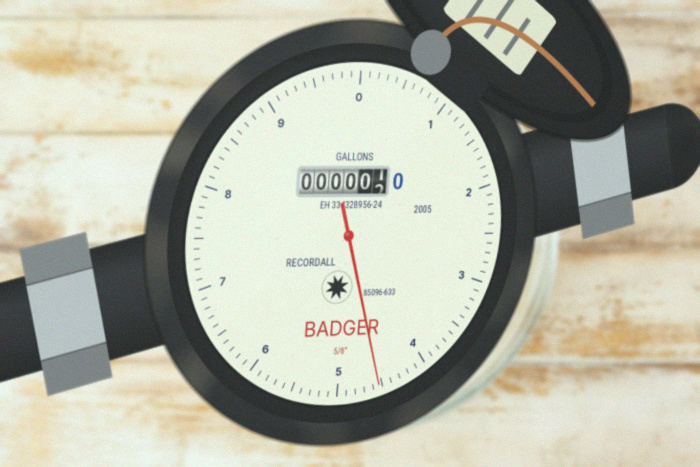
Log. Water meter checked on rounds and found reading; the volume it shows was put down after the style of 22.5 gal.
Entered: 14.5 gal
